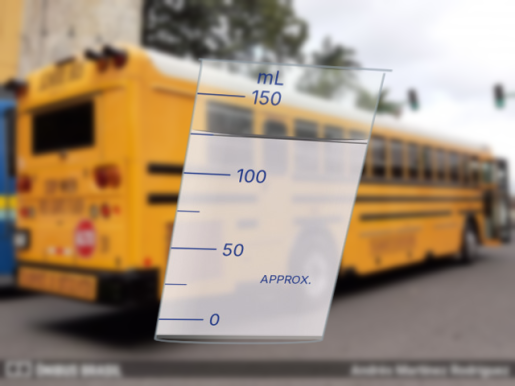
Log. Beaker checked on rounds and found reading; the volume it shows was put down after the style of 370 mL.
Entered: 125 mL
